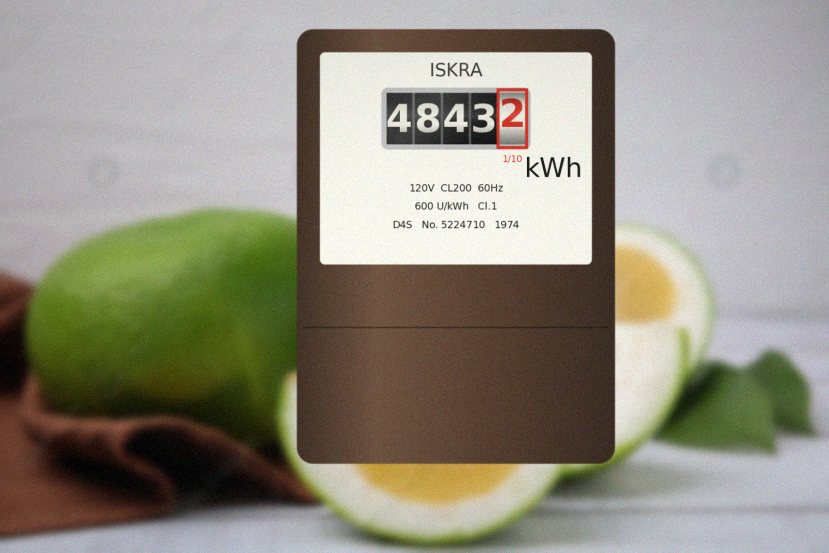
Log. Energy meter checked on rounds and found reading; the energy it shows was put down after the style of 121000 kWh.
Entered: 4843.2 kWh
